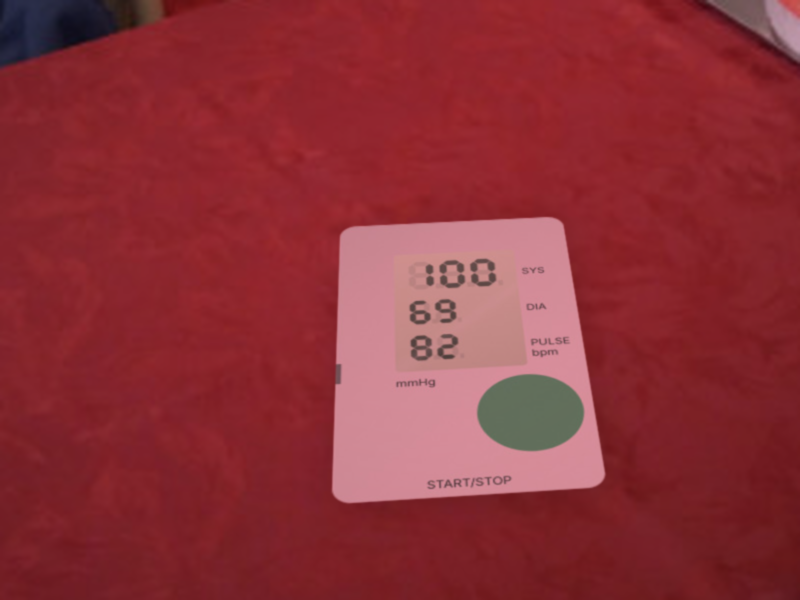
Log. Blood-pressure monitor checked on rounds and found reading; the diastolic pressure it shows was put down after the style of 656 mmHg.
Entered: 69 mmHg
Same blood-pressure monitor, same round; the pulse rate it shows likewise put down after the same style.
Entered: 82 bpm
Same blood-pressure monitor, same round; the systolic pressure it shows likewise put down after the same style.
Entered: 100 mmHg
